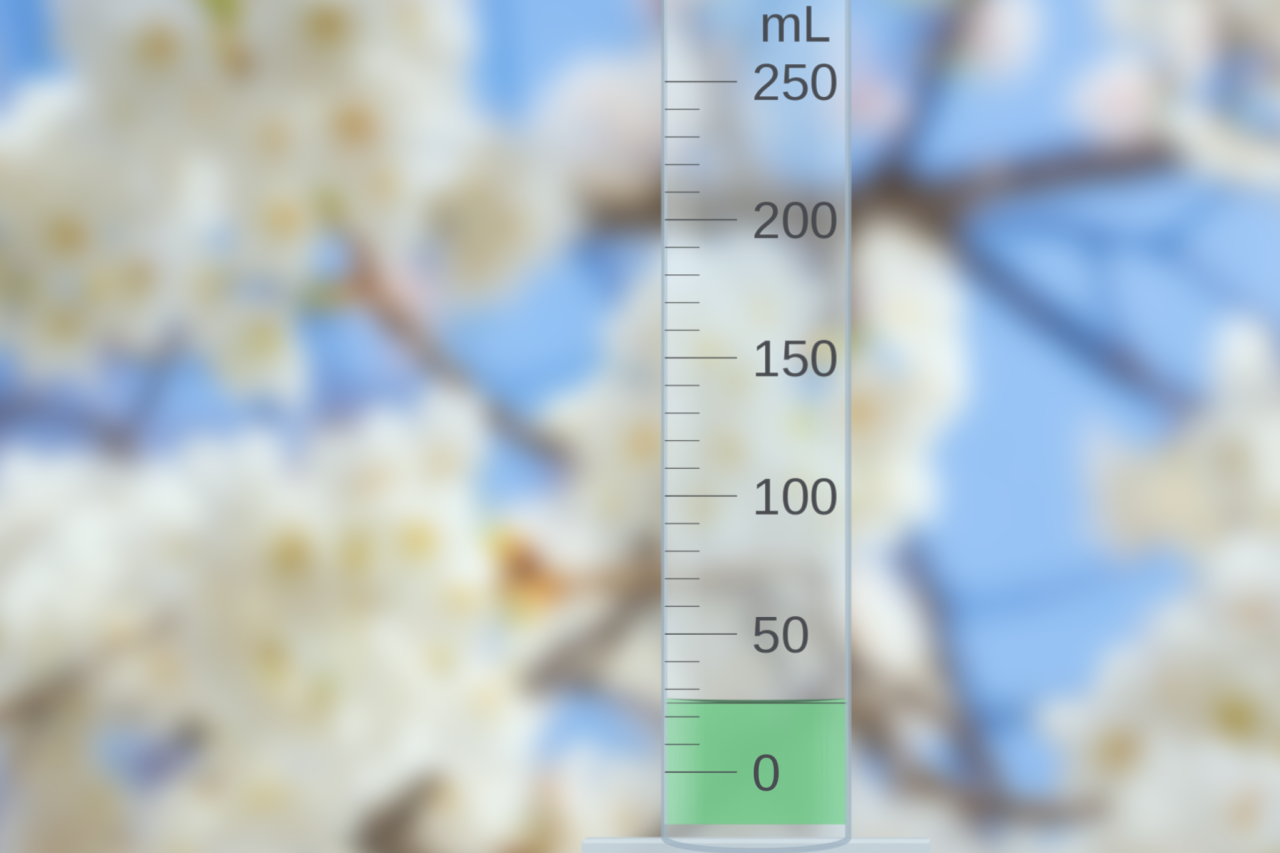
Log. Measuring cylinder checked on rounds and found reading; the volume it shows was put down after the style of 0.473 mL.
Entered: 25 mL
